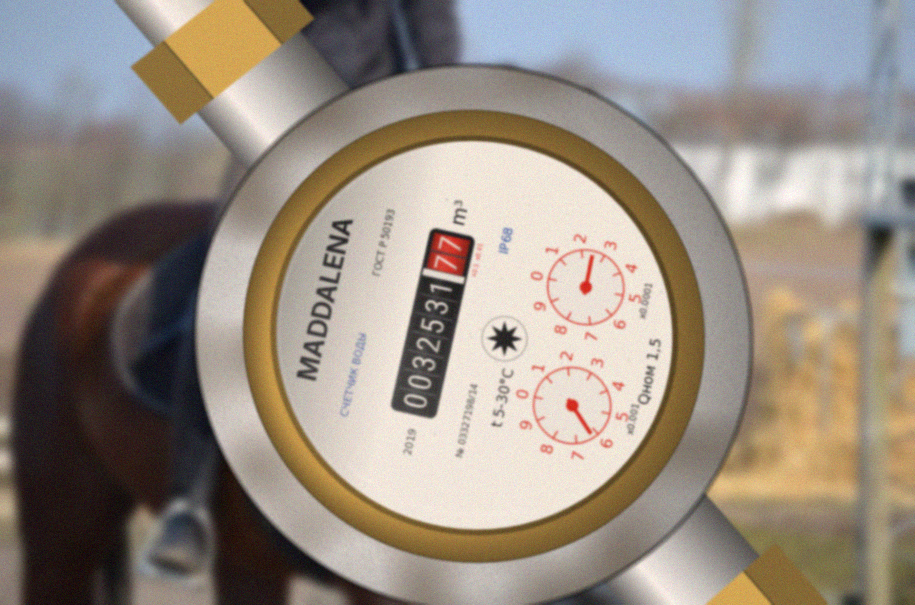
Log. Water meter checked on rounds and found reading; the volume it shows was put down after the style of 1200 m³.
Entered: 32531.7762 m³
